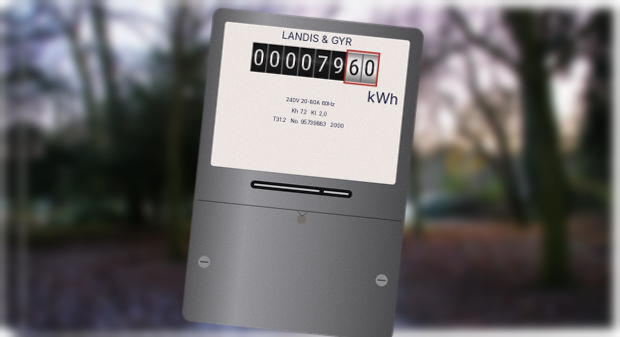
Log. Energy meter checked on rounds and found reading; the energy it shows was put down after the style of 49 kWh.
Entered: 79.60 kWh
